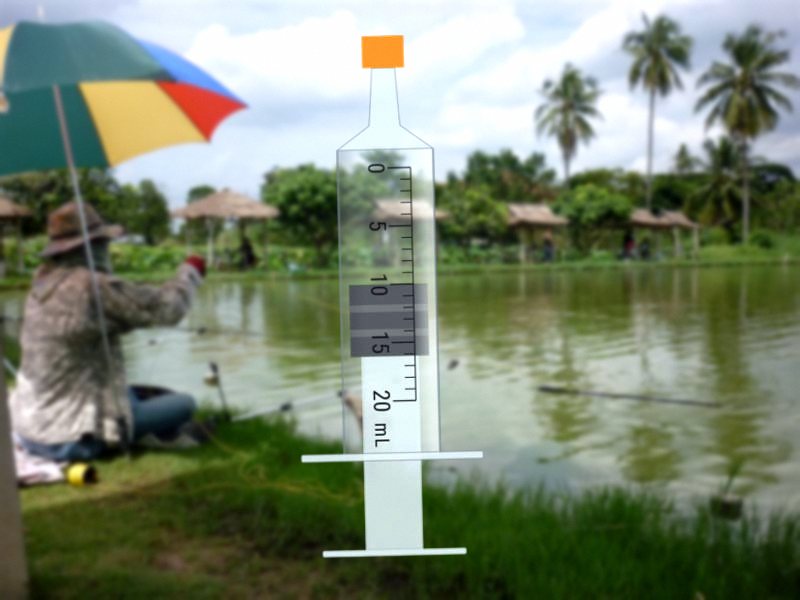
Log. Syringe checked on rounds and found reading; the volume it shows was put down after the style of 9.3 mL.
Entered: 10 mL
